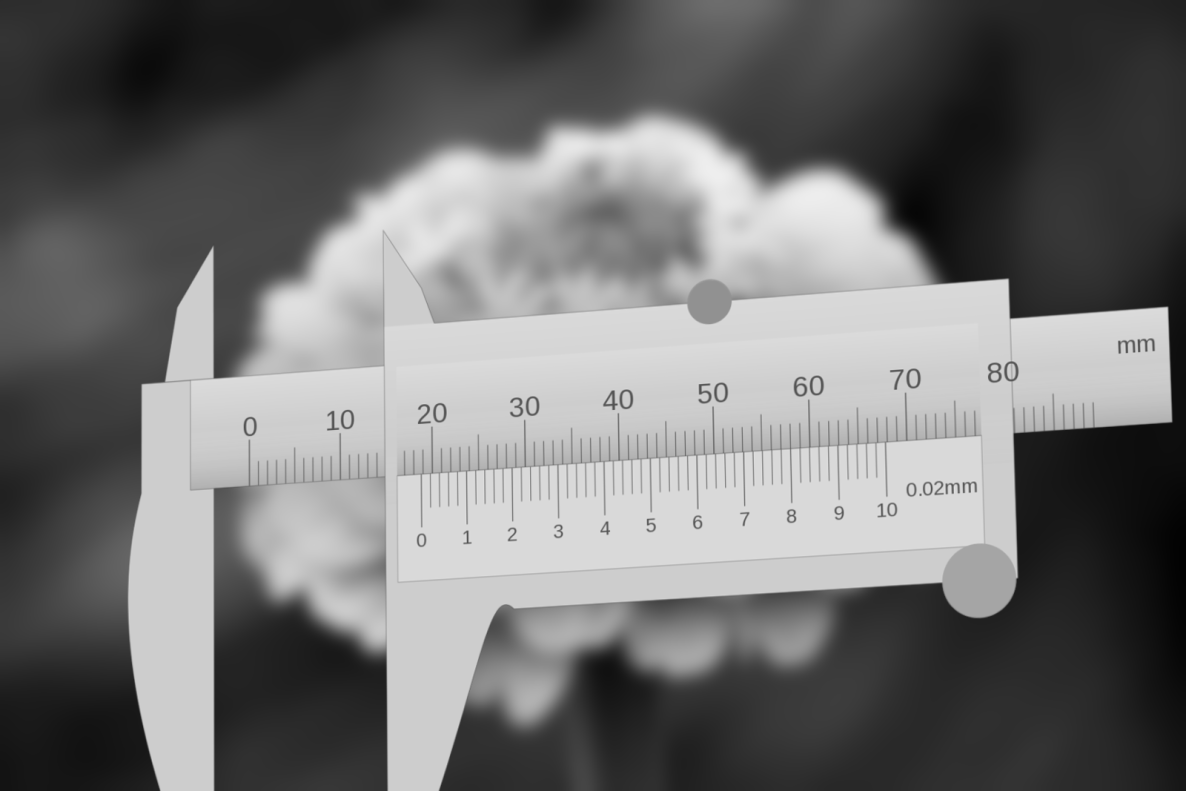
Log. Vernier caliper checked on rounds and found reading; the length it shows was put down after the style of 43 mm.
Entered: 18.8 mm
